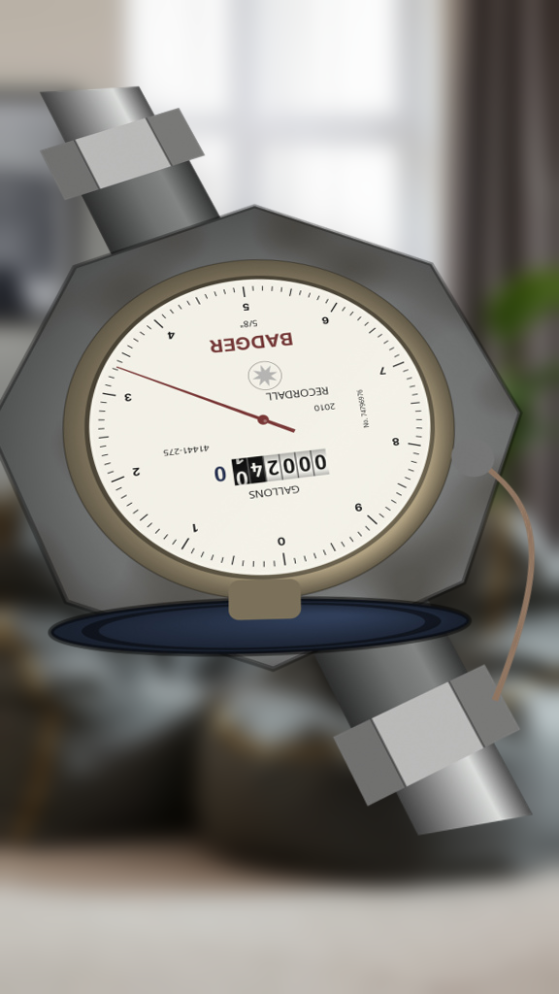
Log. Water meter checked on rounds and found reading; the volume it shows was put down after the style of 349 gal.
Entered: 2403.3 gal
